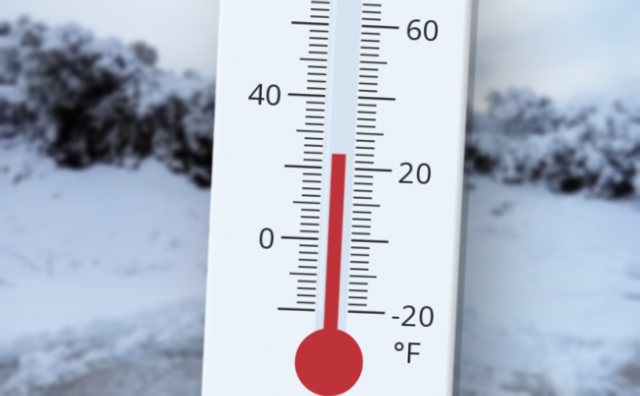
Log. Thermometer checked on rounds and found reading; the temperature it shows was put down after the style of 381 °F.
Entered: 24 °F
